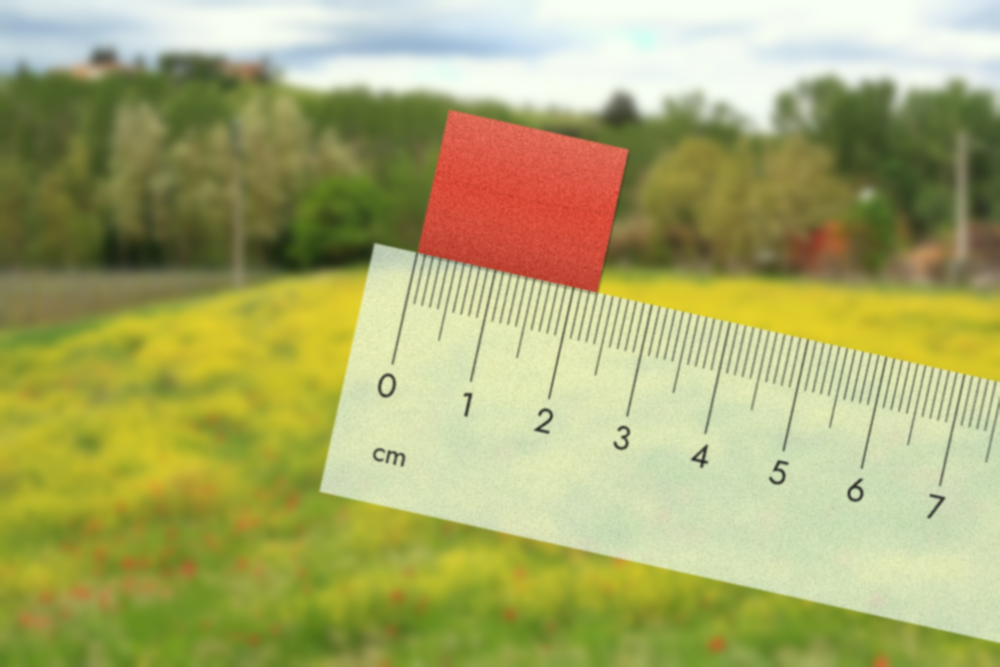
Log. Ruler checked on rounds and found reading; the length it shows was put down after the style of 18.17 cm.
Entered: 2.3 cm
